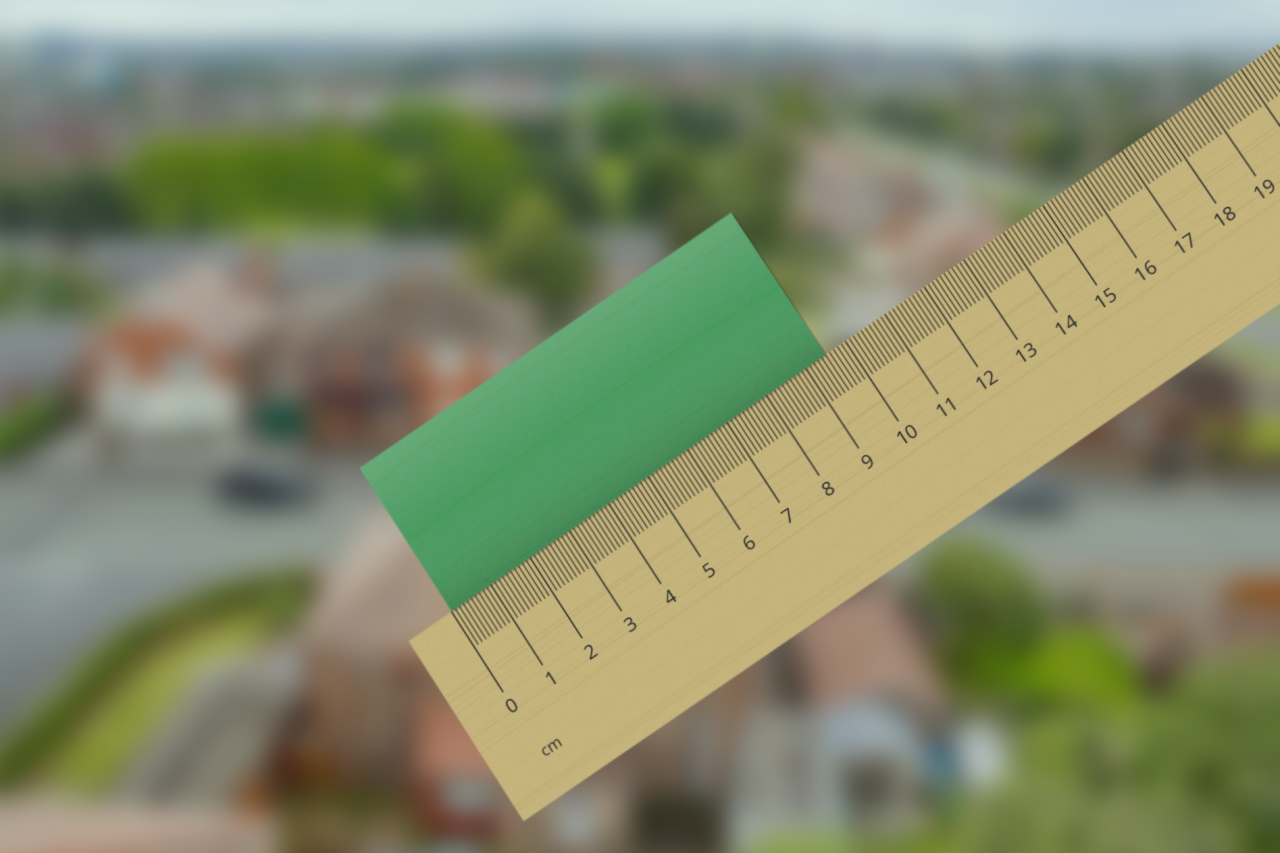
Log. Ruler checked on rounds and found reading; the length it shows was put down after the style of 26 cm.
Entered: 9.5 cm
